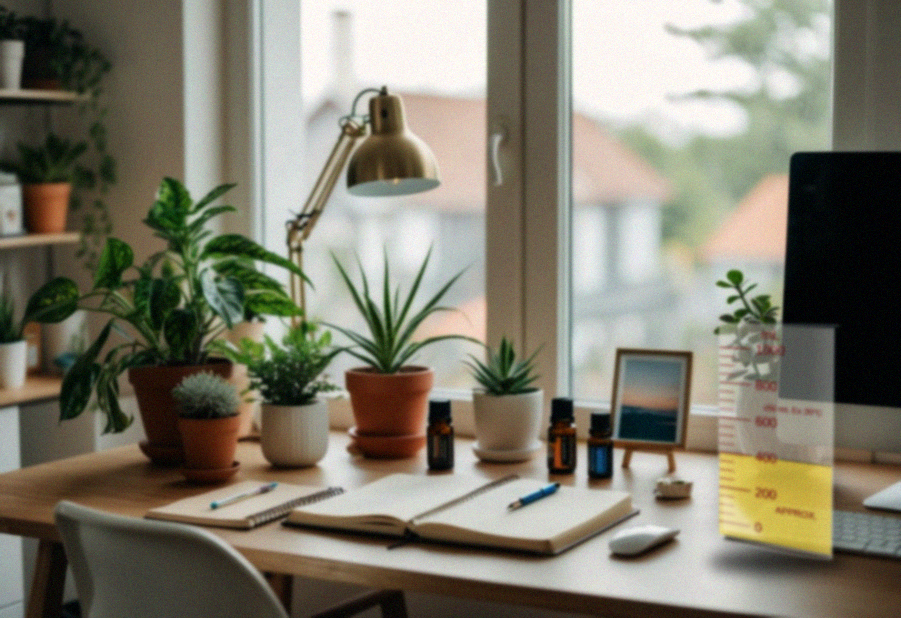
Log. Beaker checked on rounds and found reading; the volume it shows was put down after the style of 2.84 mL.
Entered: 400 mL
